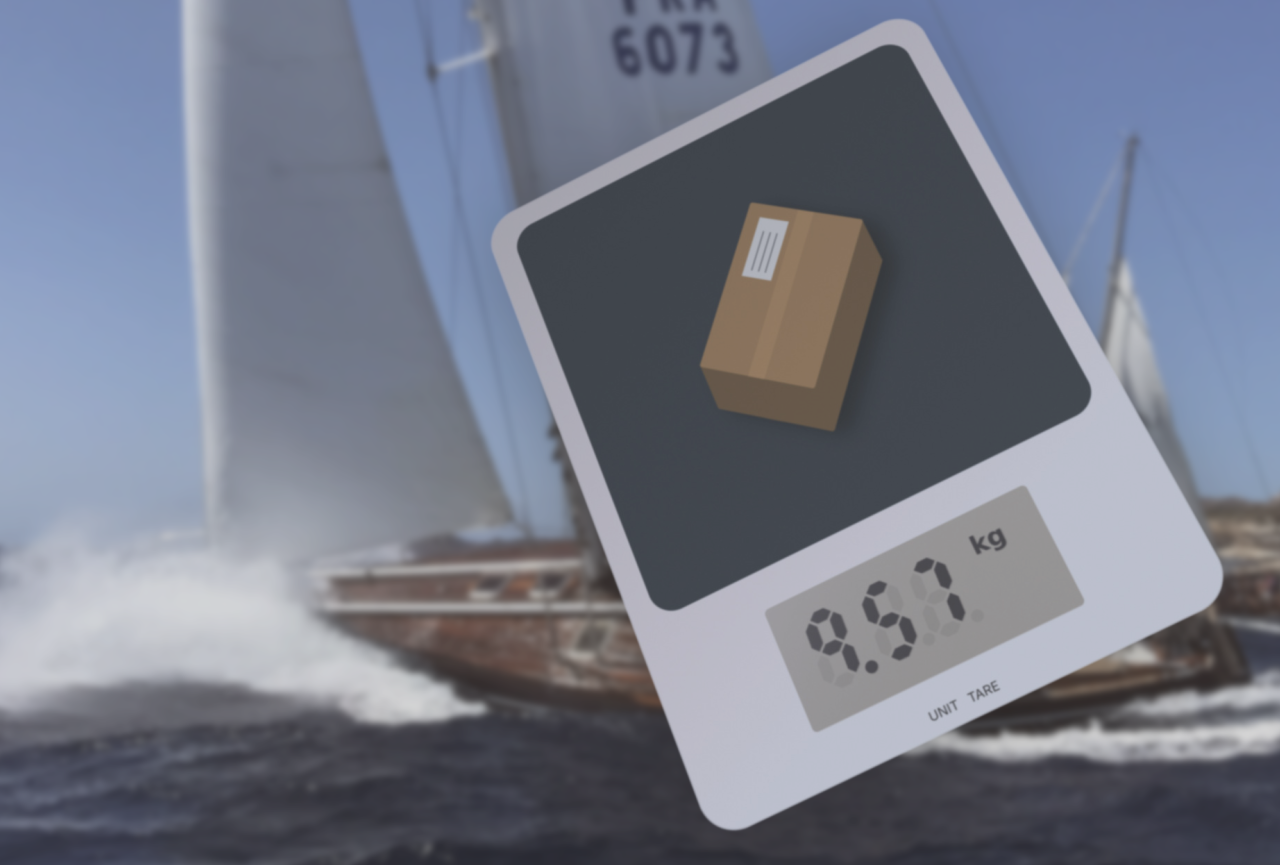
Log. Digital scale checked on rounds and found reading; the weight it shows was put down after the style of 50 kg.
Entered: 9.57 kg
